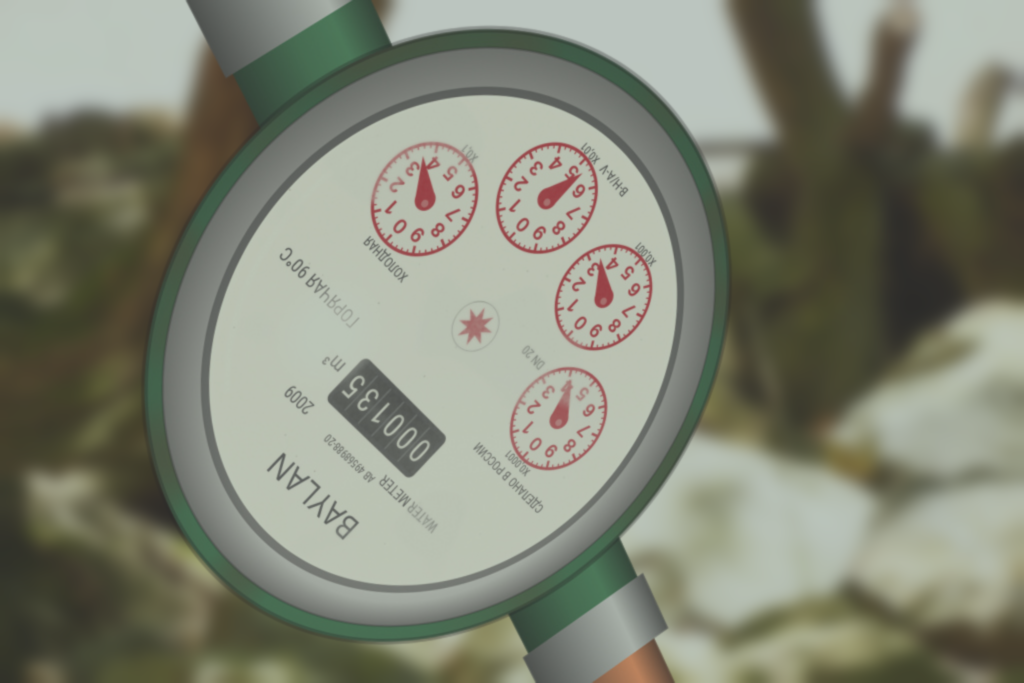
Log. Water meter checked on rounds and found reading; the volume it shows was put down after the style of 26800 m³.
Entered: 135.3534 m³
